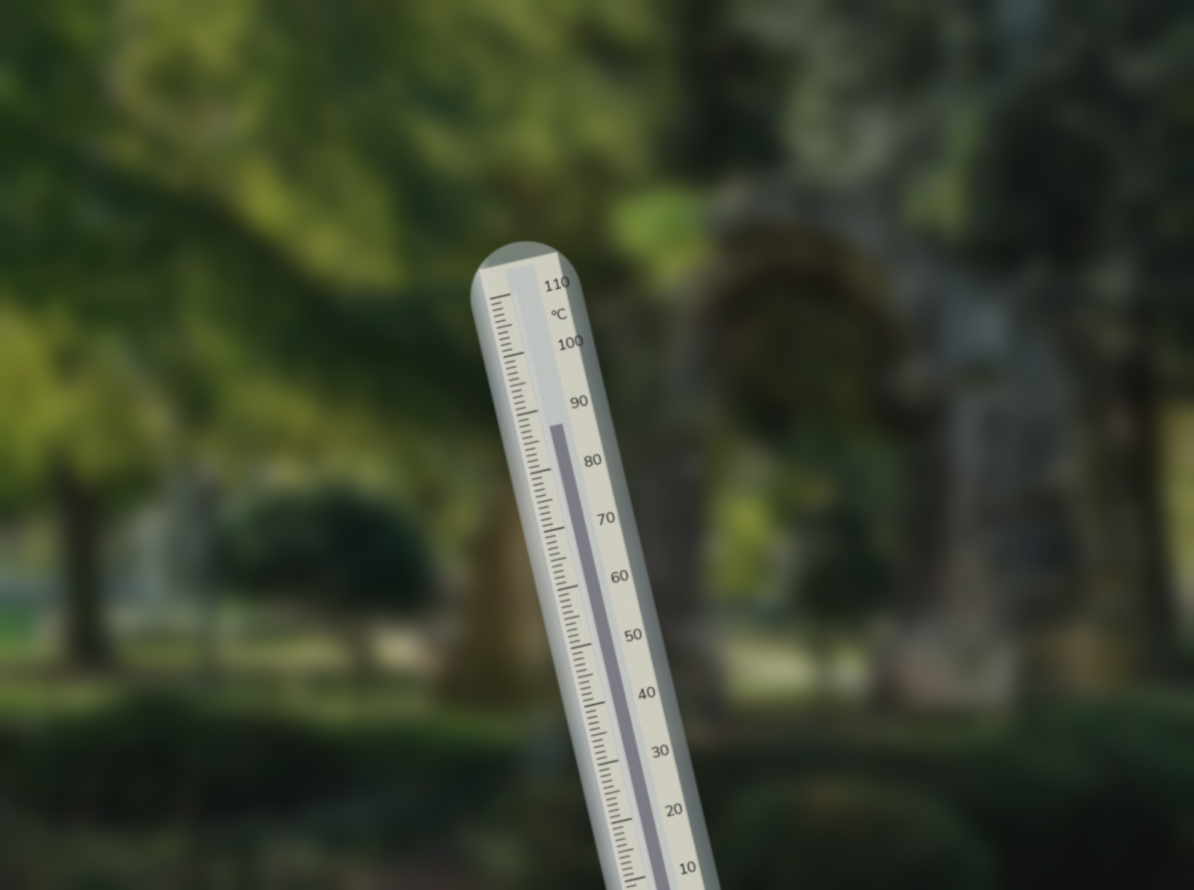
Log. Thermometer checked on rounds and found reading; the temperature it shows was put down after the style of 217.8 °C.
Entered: 87 °C
